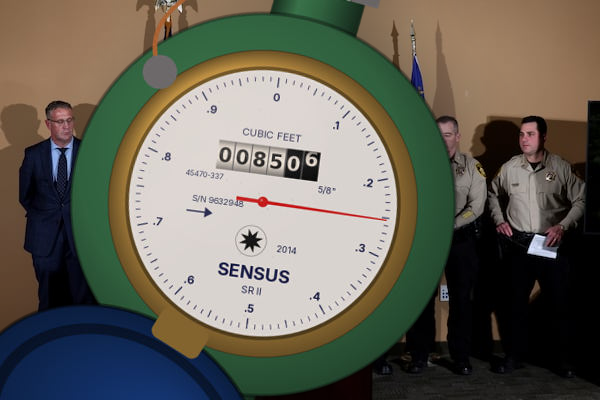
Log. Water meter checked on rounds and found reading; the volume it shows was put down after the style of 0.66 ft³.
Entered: 8506.25 ft³
